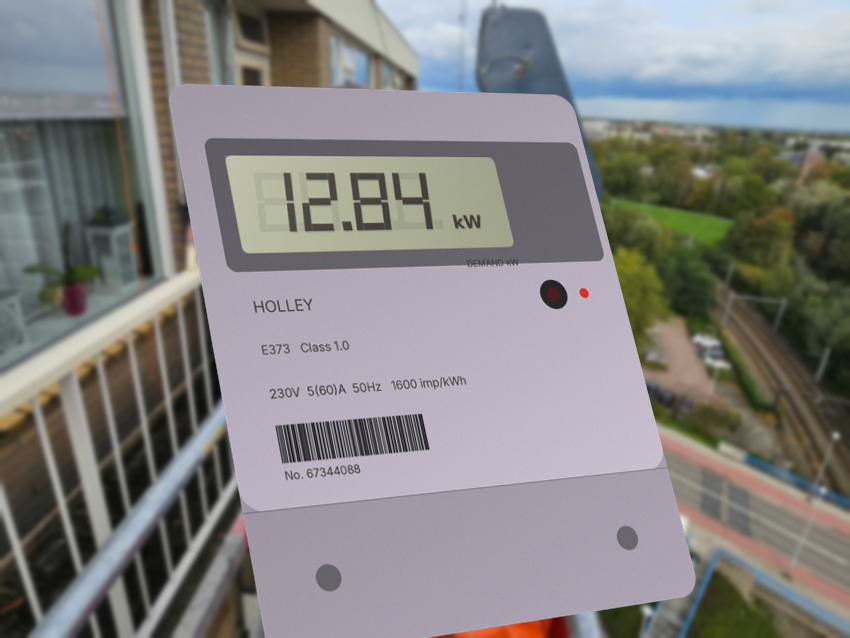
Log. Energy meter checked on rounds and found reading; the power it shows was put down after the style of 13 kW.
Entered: 12.84 kW
